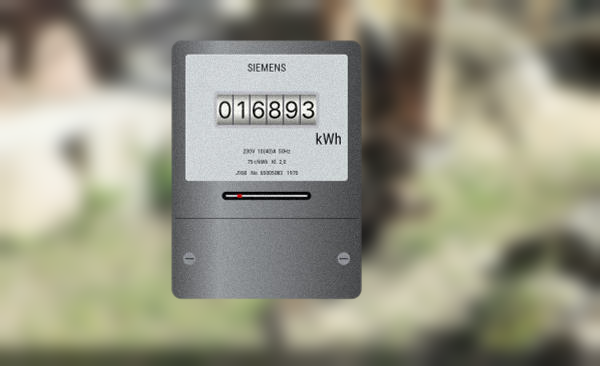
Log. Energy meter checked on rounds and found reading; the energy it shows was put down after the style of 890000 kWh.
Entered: 16893 kWh
